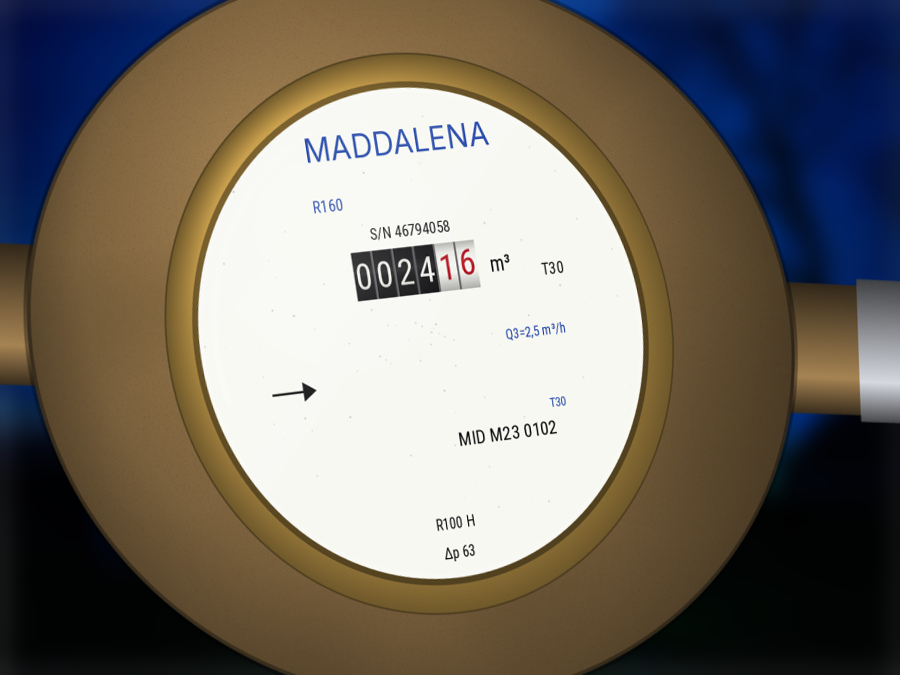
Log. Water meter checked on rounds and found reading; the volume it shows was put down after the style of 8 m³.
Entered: 24.16 m³
